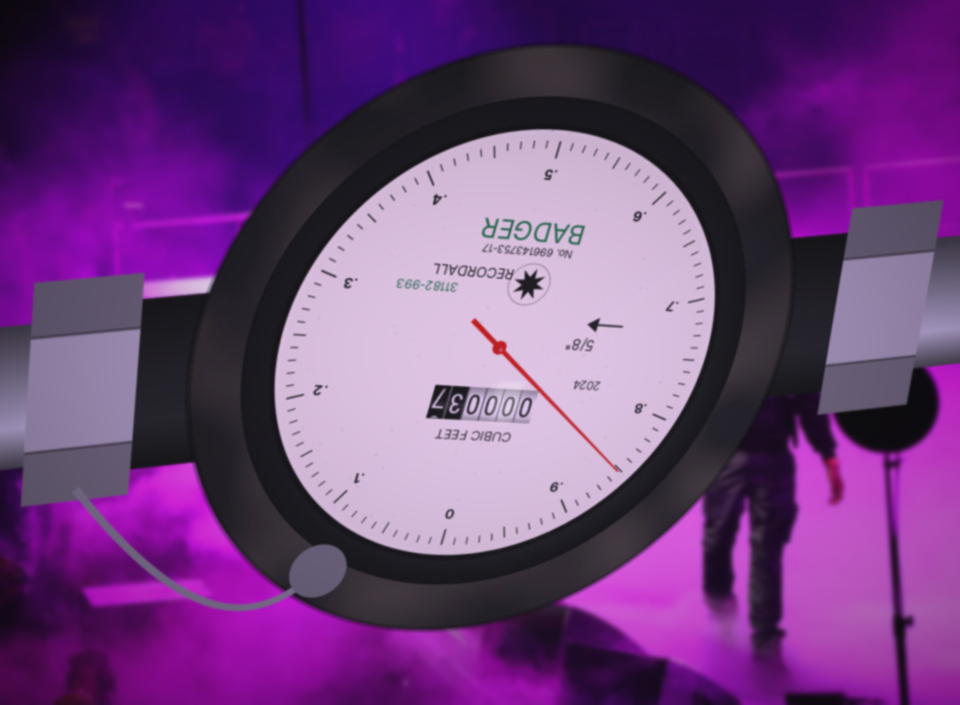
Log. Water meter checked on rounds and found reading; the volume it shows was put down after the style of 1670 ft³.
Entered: 36.85 ft³
